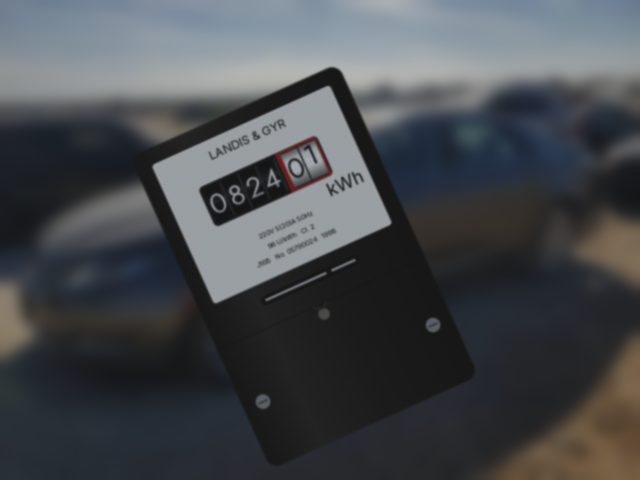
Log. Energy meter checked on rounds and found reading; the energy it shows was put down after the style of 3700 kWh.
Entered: 824.01 kWh
